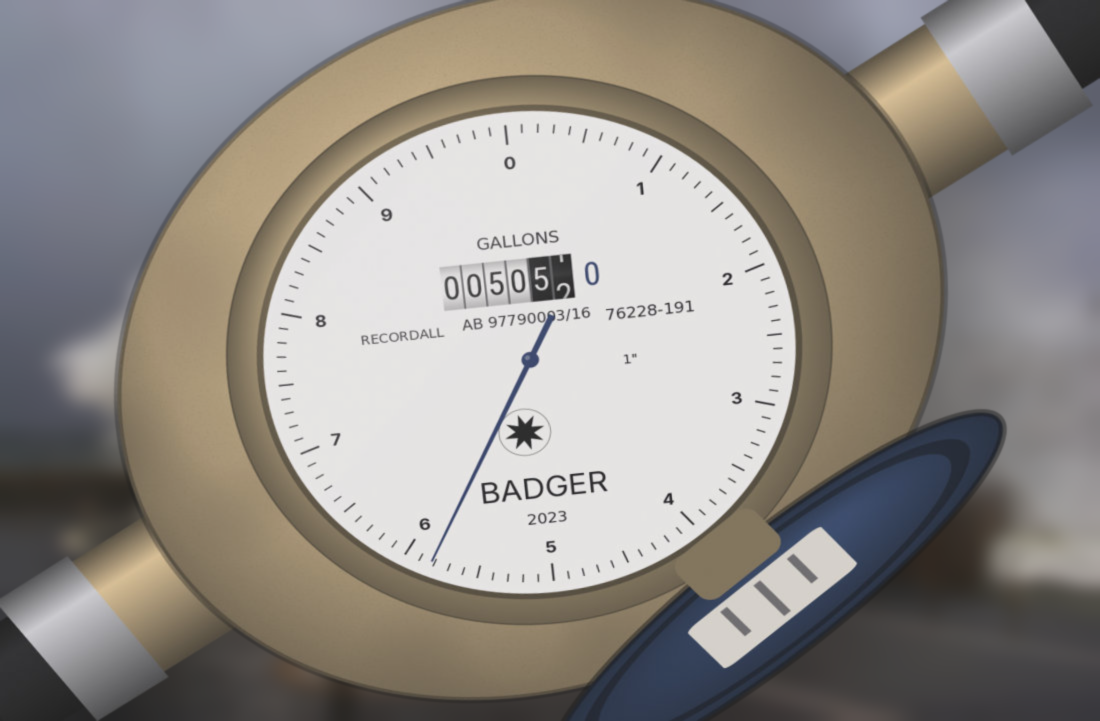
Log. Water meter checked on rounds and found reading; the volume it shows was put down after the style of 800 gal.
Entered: 50515.8 gal
